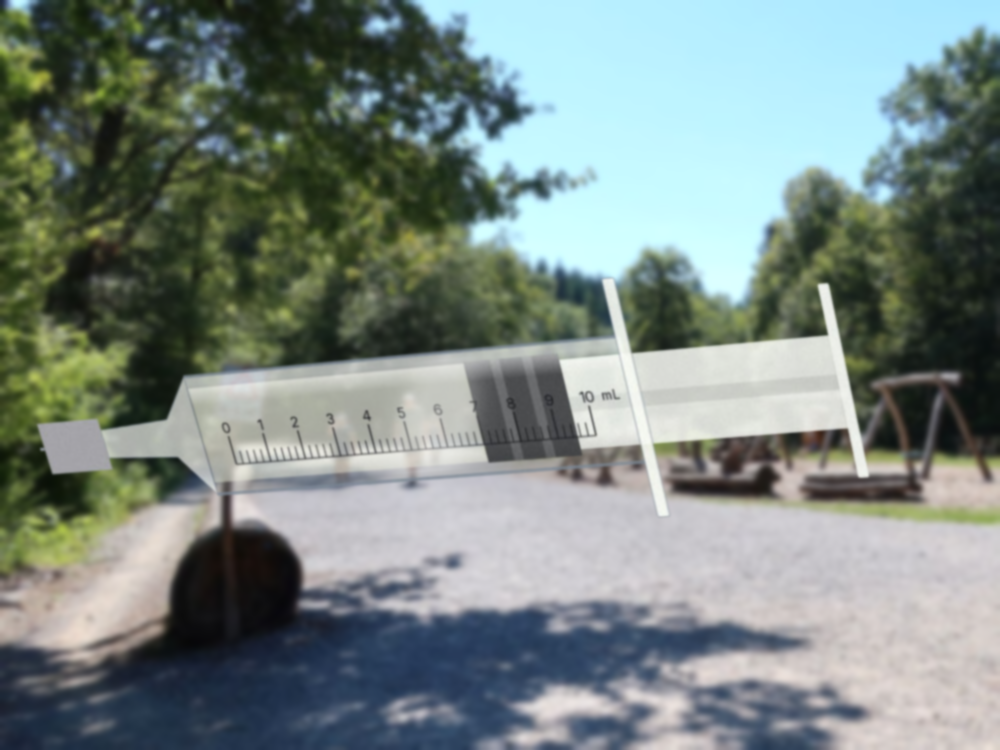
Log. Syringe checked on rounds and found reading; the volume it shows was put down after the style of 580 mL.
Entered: 7 mL
